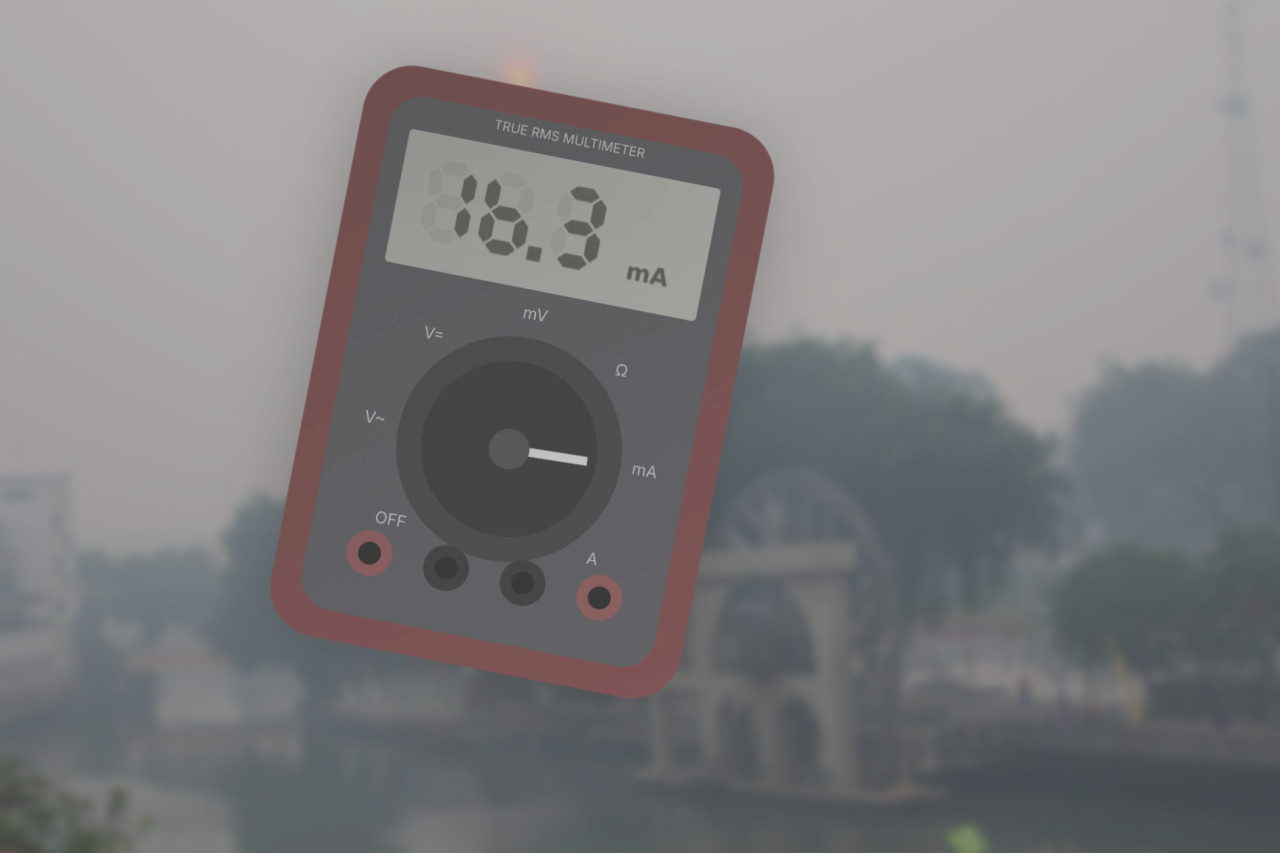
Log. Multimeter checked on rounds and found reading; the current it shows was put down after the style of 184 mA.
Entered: 16.3 mA
